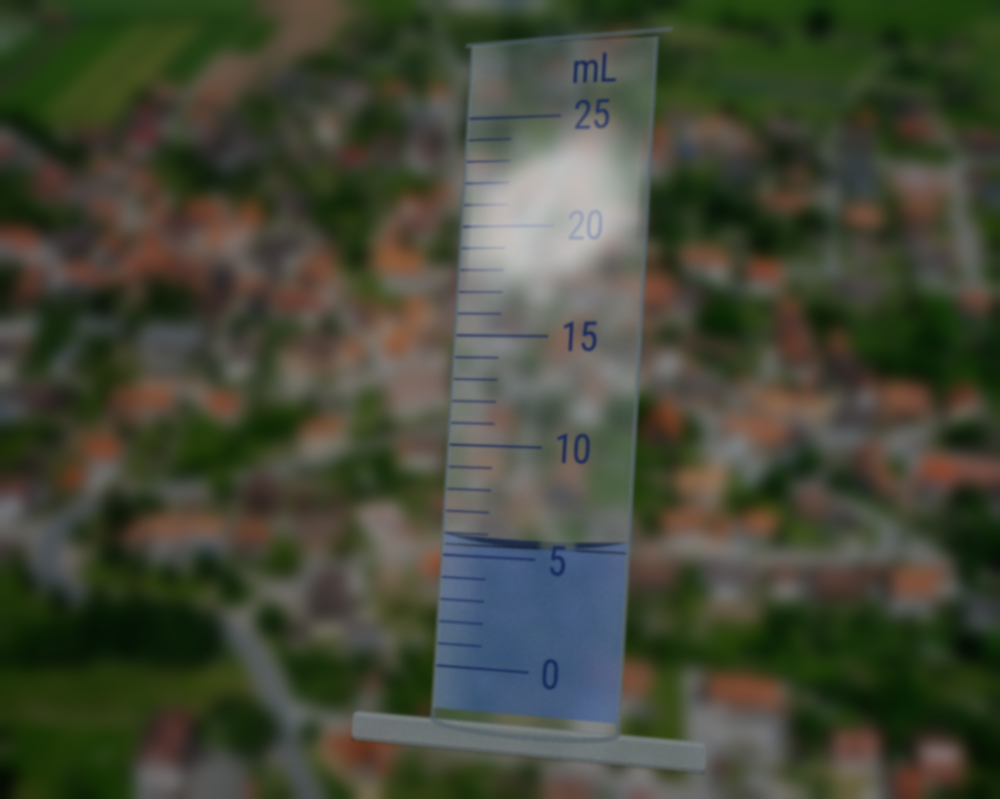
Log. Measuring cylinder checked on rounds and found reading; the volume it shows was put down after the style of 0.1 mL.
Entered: 5.5 mL
